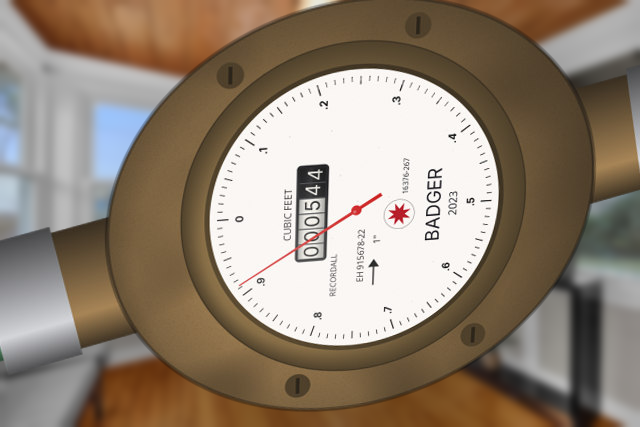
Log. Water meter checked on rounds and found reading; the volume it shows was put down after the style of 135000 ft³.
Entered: 543.91 ft³
